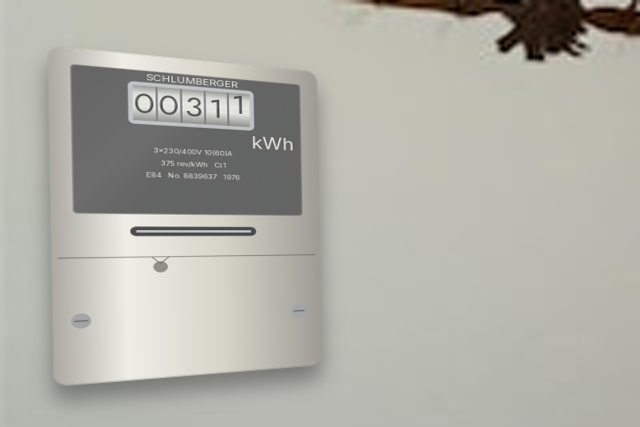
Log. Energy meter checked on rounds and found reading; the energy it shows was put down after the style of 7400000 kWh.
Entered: 311 kWh
